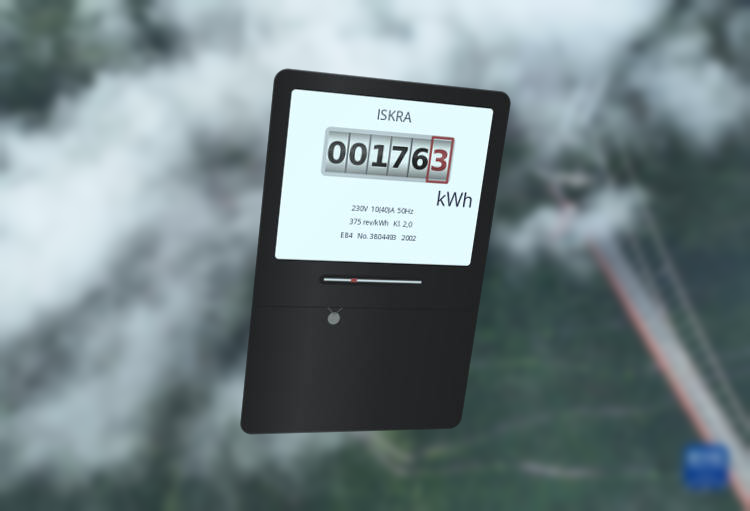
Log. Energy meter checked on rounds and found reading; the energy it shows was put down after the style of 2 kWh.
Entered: 176.3 kWh
